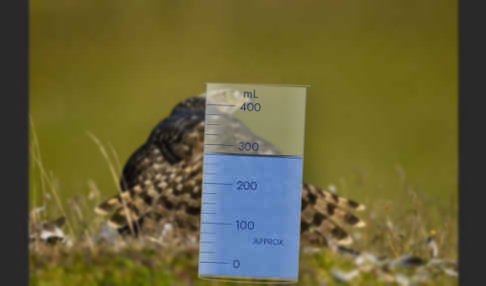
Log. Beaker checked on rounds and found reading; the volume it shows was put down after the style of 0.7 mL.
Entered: 275 mL
